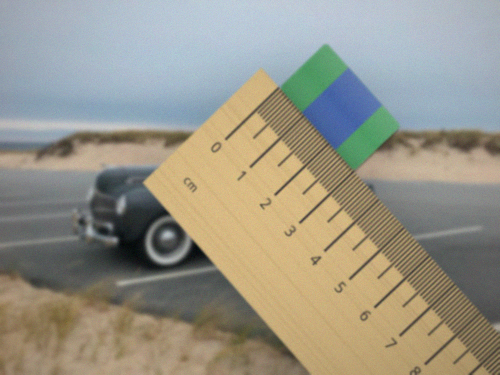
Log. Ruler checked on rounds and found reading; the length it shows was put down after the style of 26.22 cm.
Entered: 3 cm
